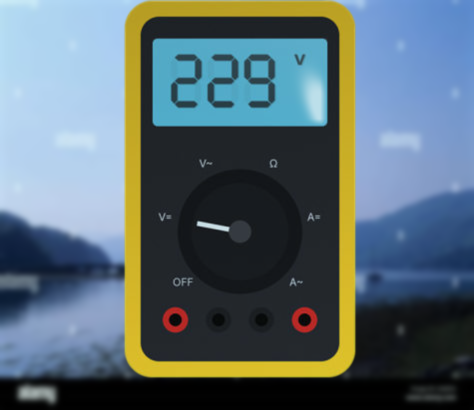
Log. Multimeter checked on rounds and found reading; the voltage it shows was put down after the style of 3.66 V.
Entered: 229 V
